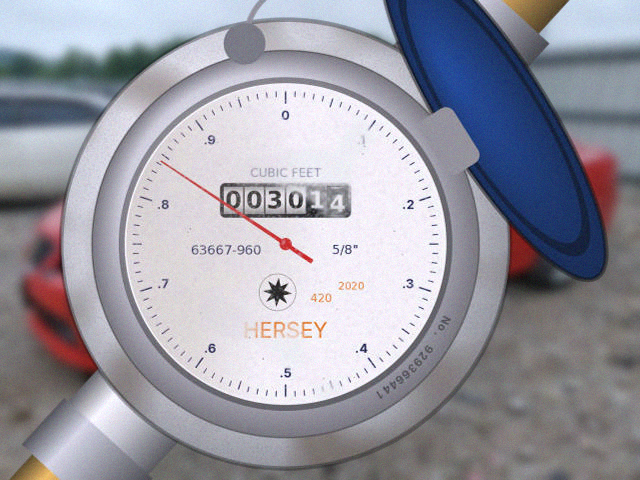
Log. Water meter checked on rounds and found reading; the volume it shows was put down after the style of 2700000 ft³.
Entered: 3013.84 ft³
